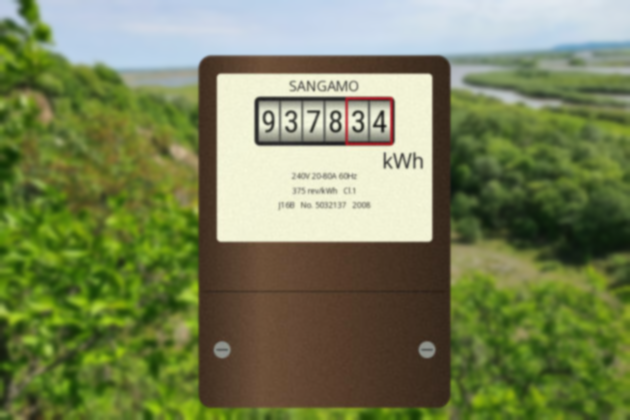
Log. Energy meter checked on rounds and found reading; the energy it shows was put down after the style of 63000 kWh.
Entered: 9378.34 kWh
